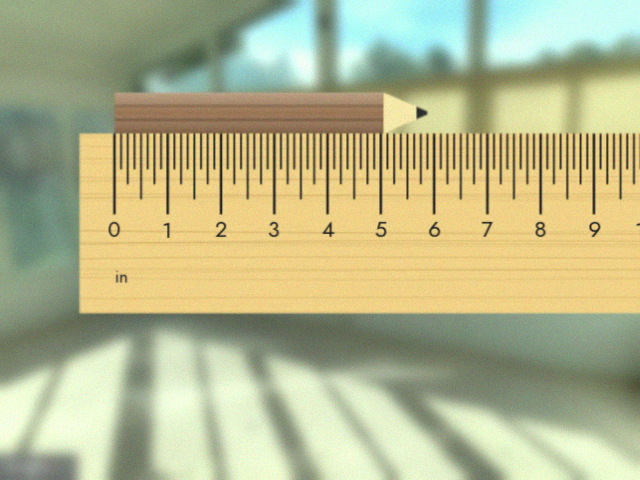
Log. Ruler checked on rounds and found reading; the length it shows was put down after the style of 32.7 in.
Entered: 5.875 in
